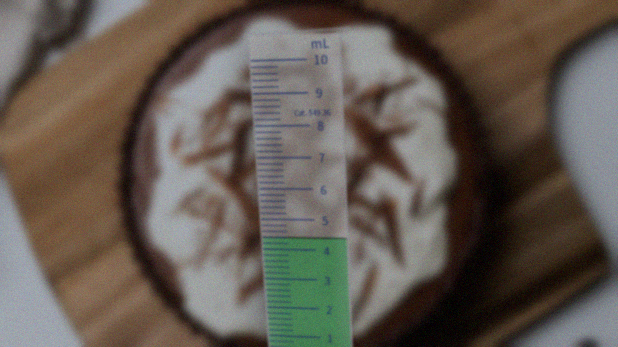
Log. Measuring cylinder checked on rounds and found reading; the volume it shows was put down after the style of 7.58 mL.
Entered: 4.4 mL
